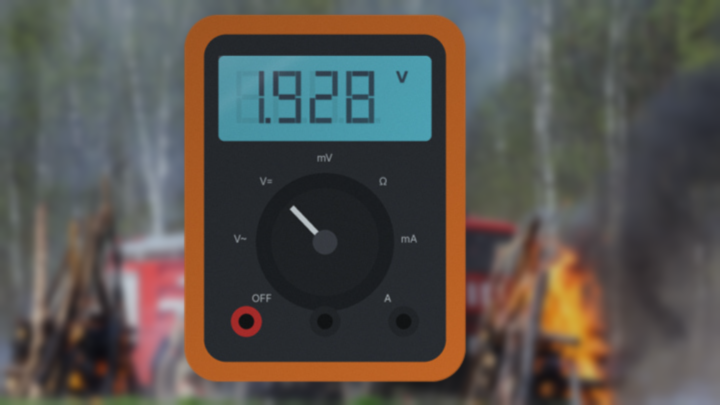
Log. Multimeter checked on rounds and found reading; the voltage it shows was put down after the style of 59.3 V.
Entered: 1.928 V
